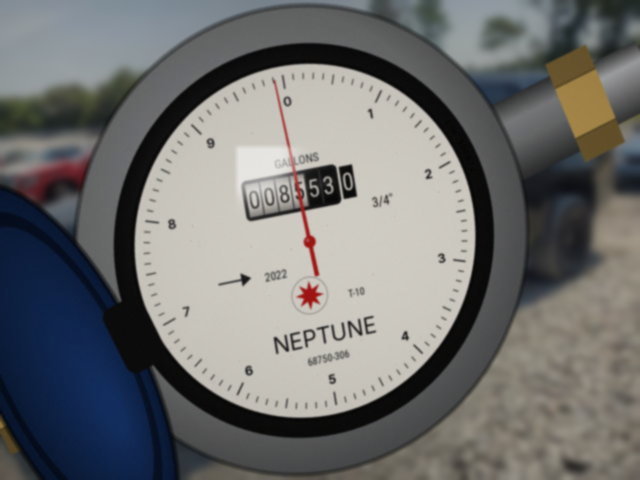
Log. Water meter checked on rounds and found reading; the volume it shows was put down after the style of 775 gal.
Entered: 85529.9 gal
